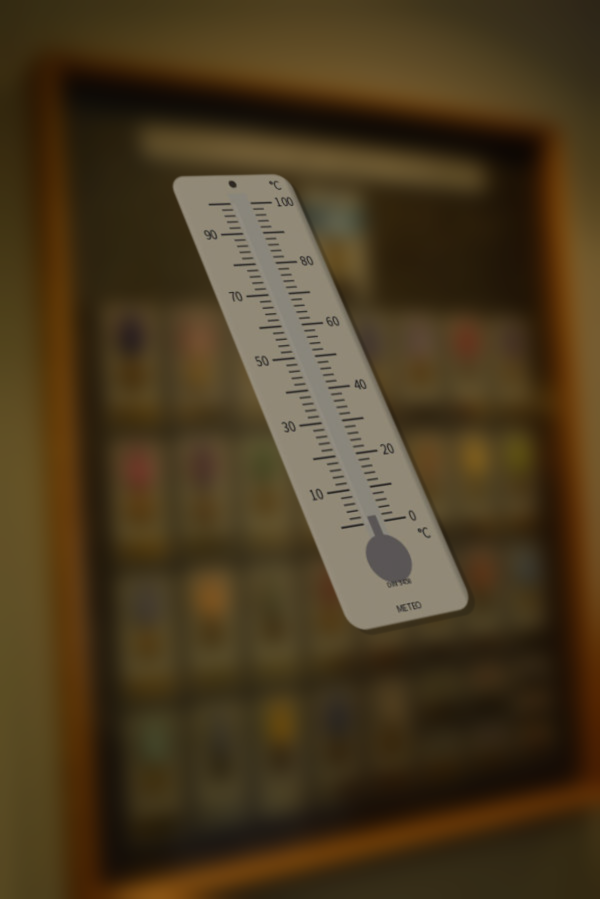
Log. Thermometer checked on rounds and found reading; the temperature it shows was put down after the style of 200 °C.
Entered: 2 °C
